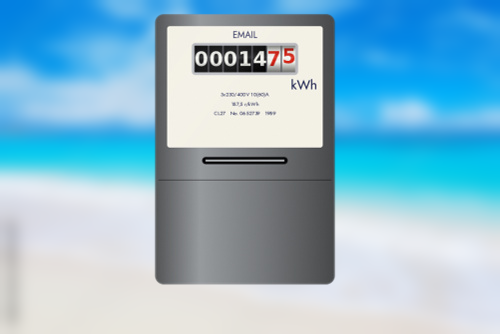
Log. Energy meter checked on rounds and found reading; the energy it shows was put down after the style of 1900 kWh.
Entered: 14.75 kWh
